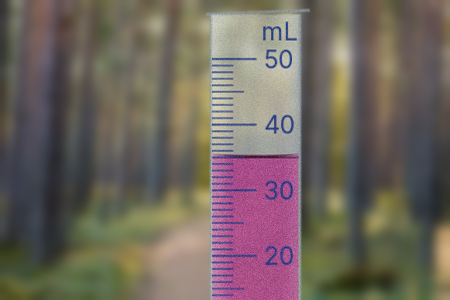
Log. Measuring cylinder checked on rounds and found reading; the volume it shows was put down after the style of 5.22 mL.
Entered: 35 mL
